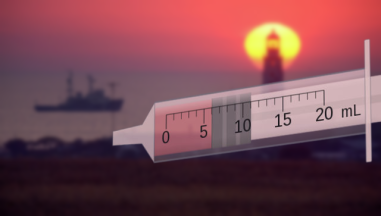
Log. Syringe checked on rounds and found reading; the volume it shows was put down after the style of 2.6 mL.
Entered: 6 mL
